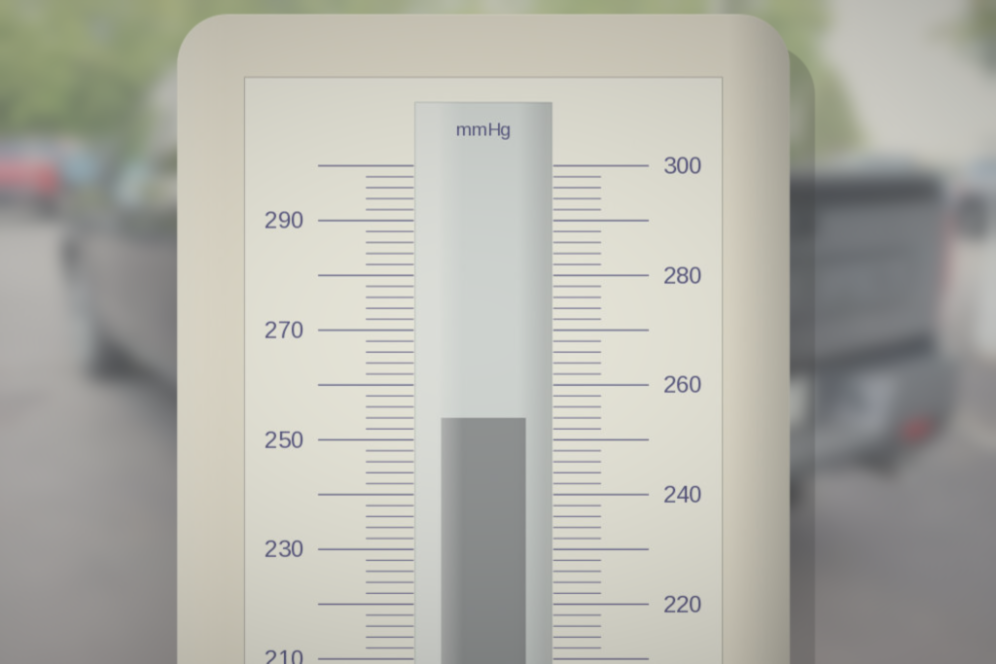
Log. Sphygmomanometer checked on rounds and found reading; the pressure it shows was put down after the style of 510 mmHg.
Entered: 254 mmHg
